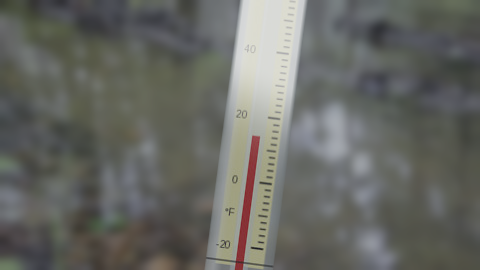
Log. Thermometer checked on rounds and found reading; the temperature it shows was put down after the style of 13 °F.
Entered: 14 °F
